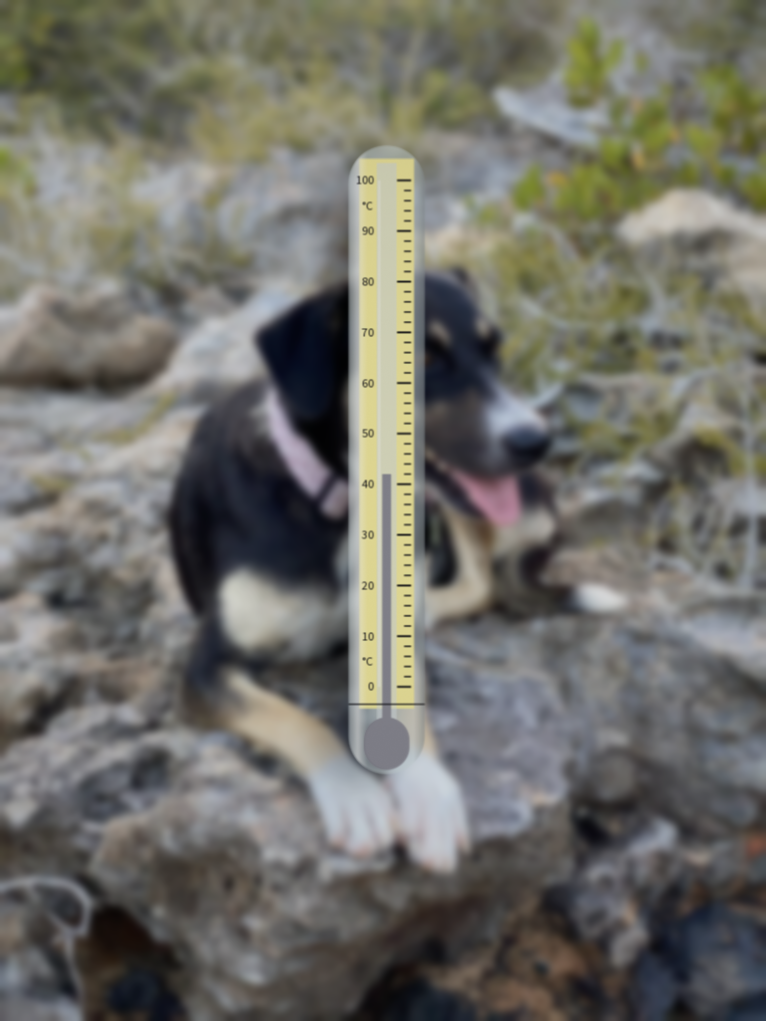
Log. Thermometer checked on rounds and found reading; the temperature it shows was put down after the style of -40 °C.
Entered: 42 °C
